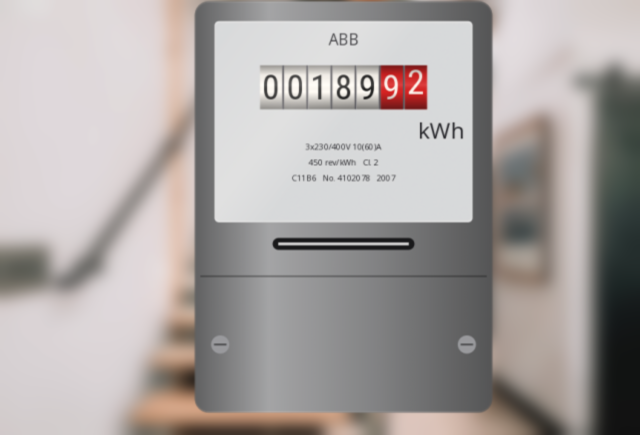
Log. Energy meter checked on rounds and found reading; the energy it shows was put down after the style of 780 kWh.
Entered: 189.92 kWh
